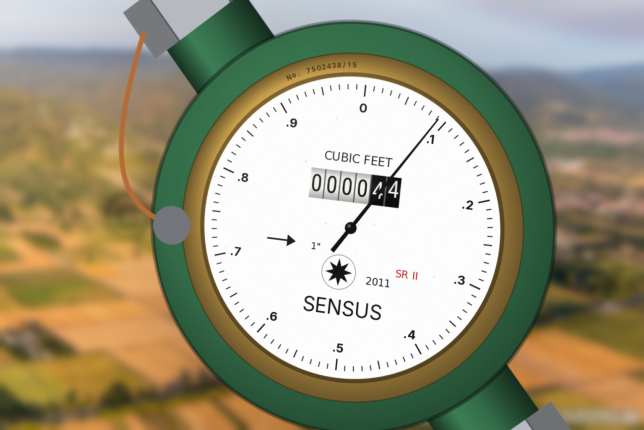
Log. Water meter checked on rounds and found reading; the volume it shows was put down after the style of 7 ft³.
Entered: 44.09 ft³
